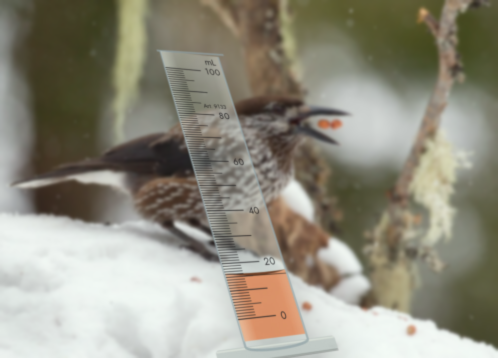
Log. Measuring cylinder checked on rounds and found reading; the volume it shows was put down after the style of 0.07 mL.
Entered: 15 mL
